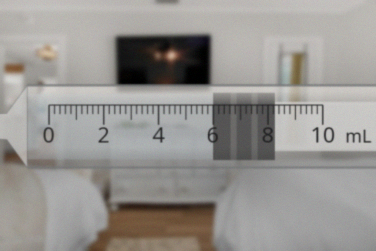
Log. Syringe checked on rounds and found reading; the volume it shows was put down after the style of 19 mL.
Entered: 6 mL
